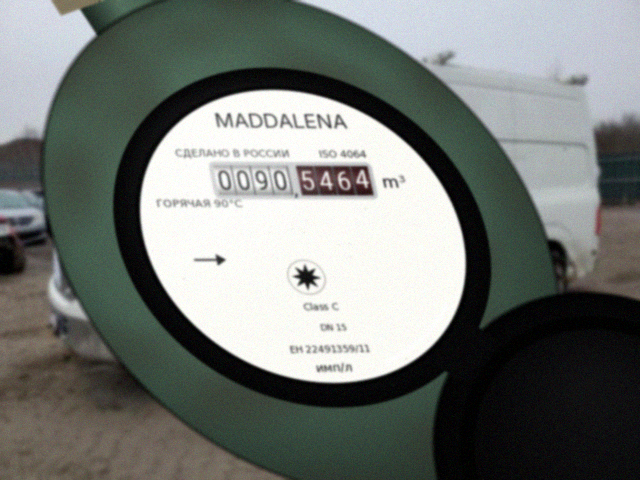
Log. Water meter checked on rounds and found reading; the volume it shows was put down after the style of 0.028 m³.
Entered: 90.5464 m³
